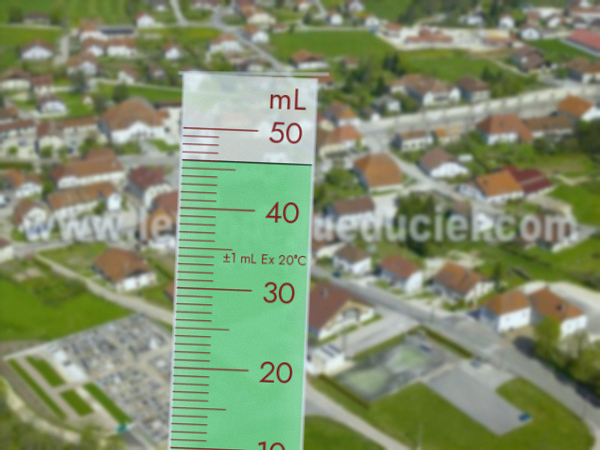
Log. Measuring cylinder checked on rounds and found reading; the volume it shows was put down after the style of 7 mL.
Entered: 46 mL
